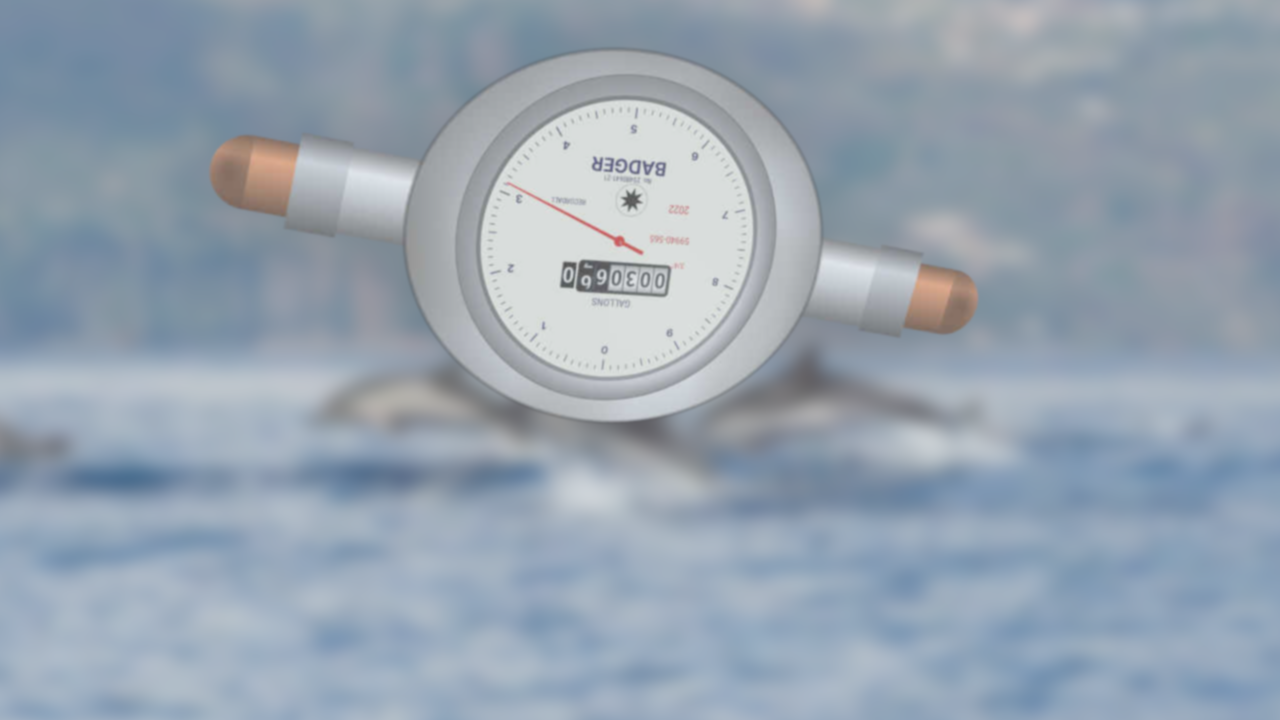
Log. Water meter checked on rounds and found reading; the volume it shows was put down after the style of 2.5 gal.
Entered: 30663.1 gal
